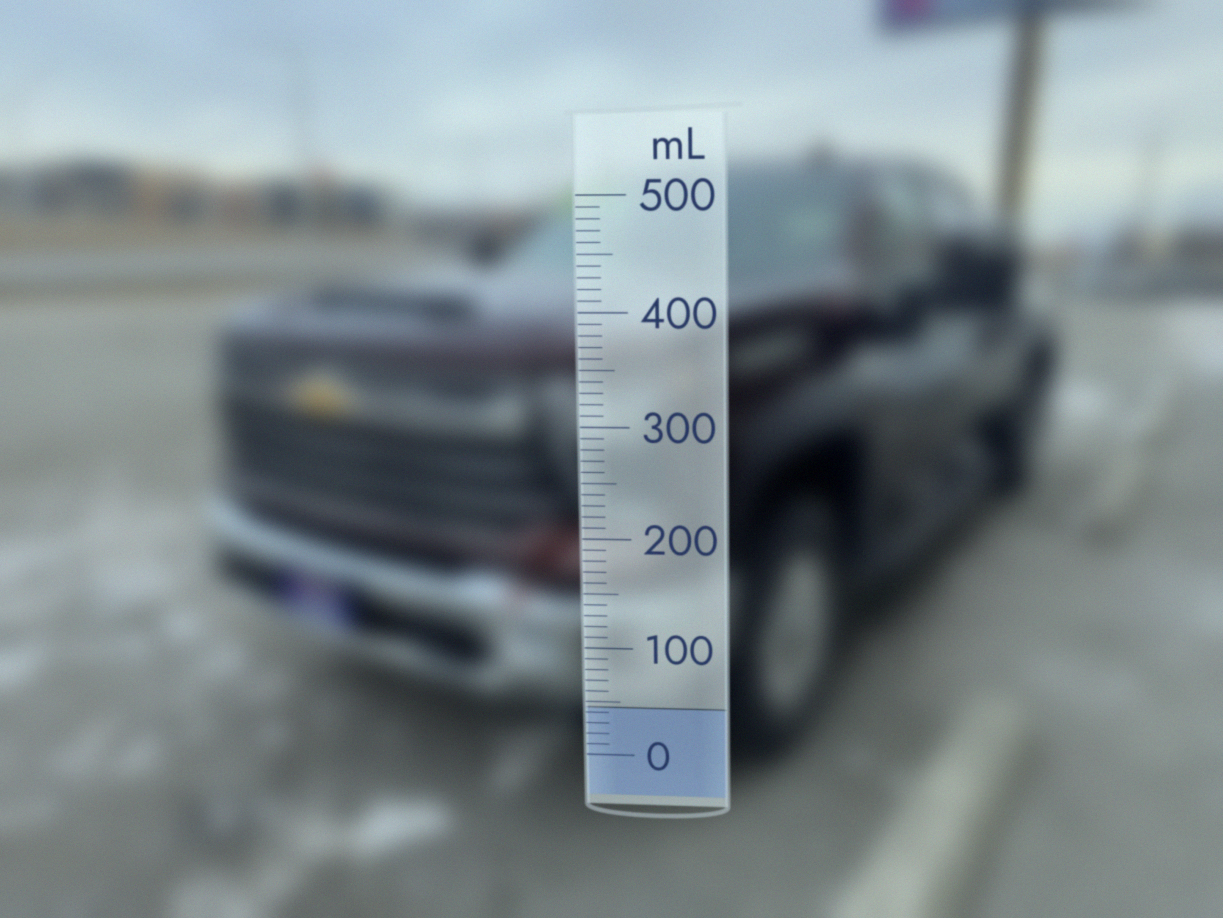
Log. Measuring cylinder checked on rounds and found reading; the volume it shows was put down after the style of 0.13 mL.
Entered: 45 mL
